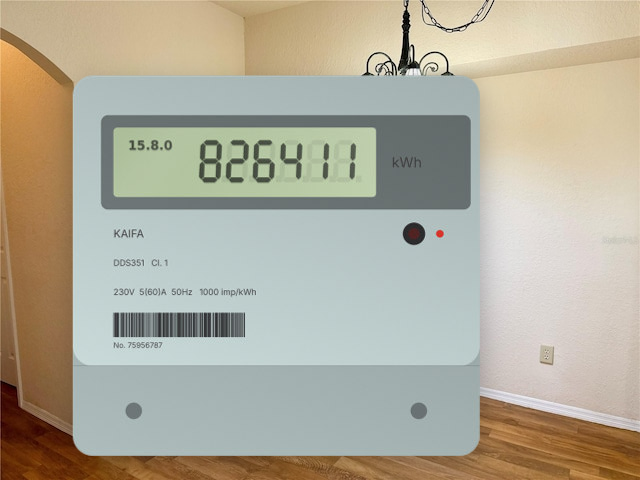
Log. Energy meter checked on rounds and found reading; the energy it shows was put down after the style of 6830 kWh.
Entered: 826411 kWh
